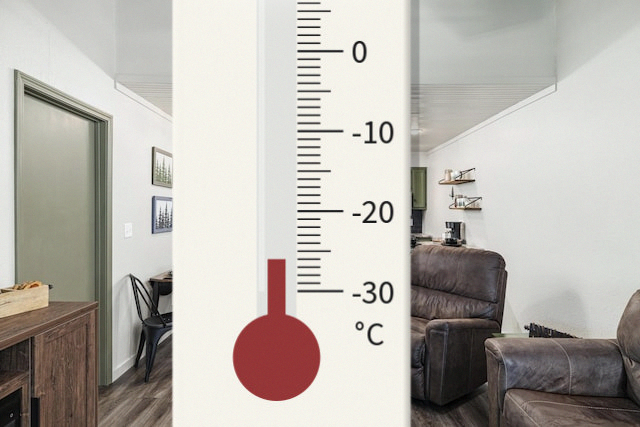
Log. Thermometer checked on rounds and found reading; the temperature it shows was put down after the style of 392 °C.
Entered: -26 °C
